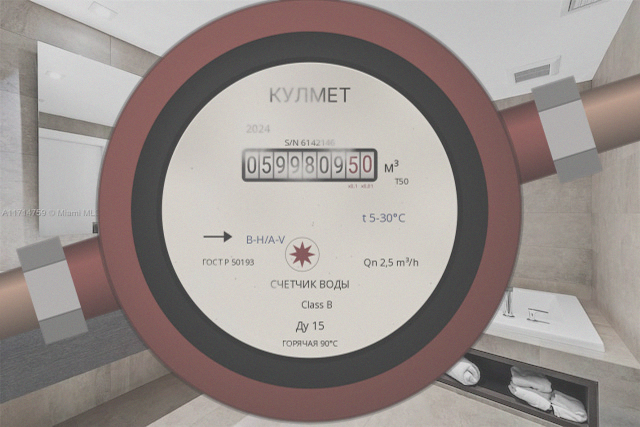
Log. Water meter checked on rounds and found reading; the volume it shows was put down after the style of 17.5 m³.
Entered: 599809.50 m³
